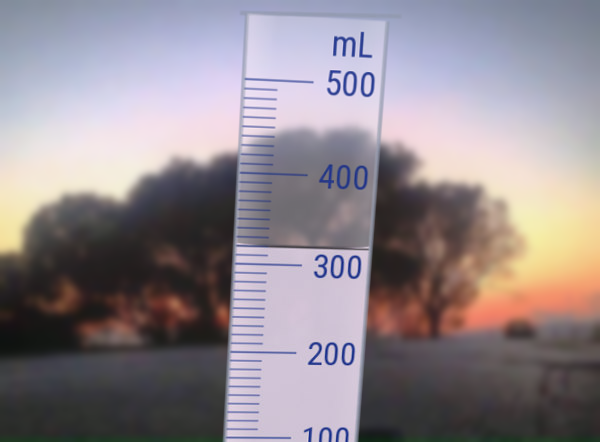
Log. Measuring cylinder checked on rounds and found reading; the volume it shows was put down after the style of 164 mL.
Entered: 320 mL
